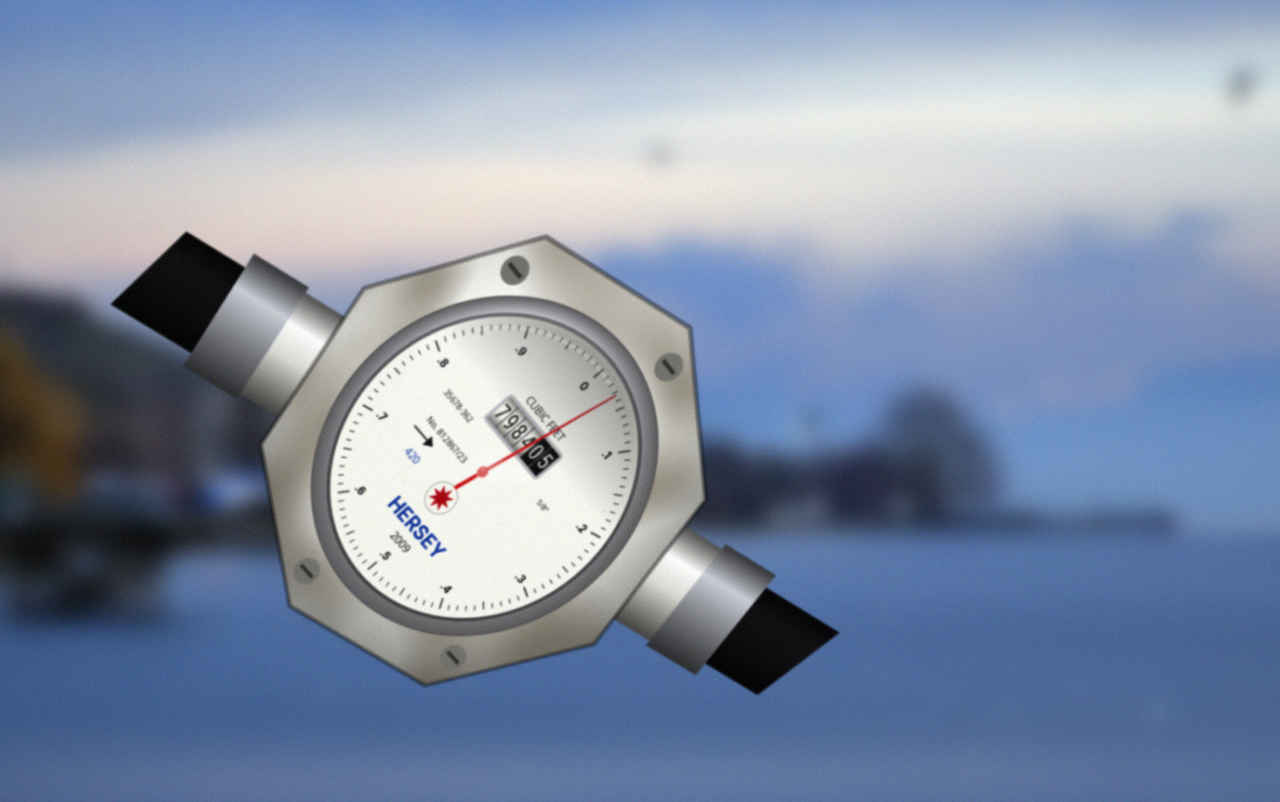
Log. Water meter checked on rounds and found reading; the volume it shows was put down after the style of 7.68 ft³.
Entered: 798405.03 ft³
